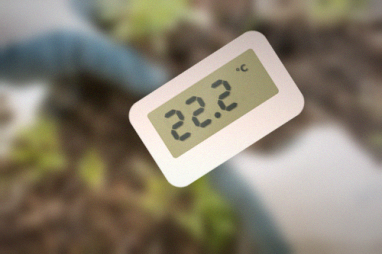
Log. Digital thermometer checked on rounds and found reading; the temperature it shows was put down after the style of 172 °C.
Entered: 22.2 °C
